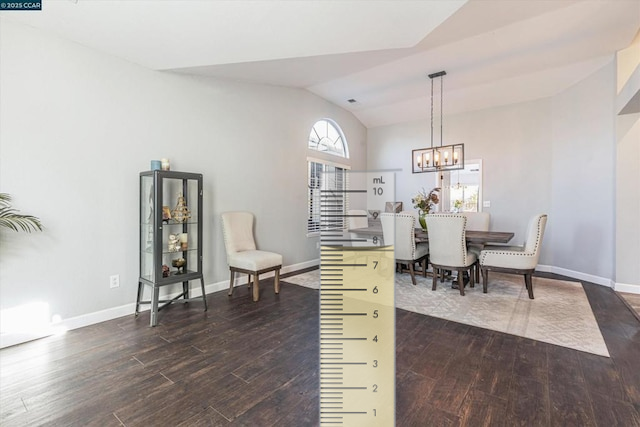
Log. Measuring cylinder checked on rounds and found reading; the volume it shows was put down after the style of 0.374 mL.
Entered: 7.6 mL
